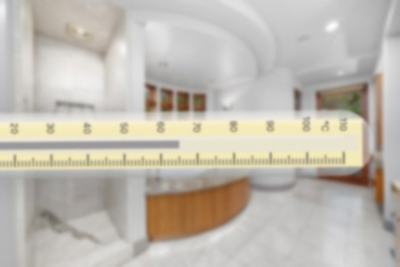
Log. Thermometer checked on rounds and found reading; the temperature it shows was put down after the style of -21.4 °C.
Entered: 65 °C
